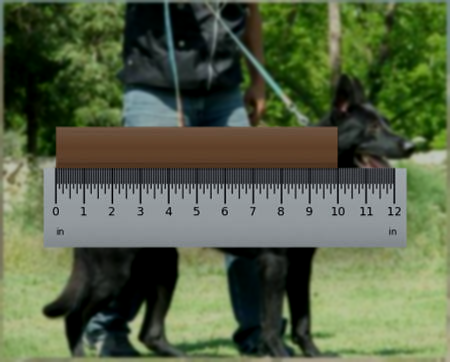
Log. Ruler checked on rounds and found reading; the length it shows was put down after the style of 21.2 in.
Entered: 10 in
